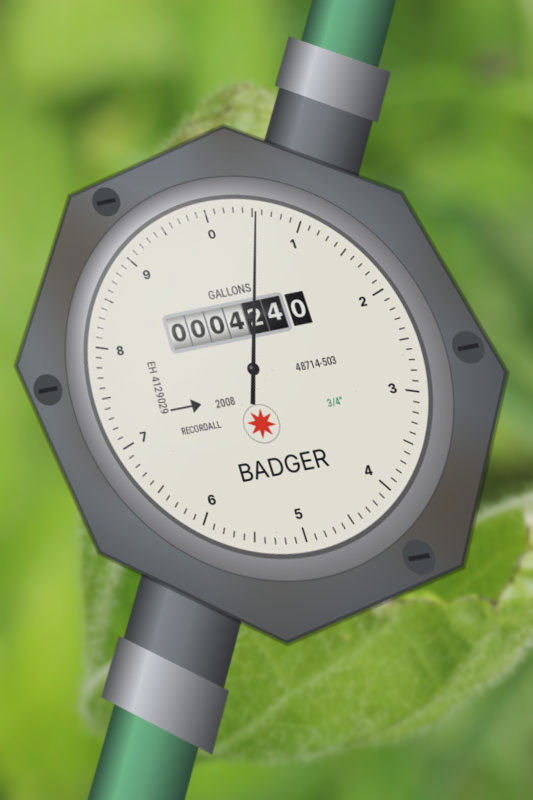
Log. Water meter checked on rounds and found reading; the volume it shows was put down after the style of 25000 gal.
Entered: 4240.5 gal
